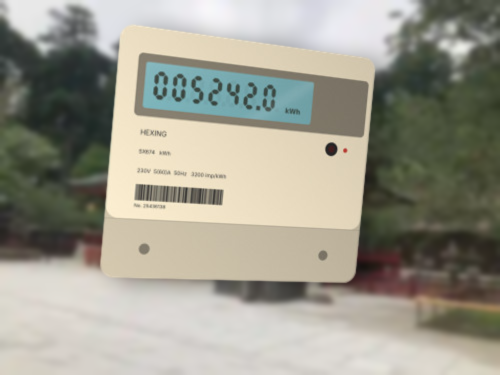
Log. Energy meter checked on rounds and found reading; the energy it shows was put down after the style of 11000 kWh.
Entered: 5242.0 kWh
